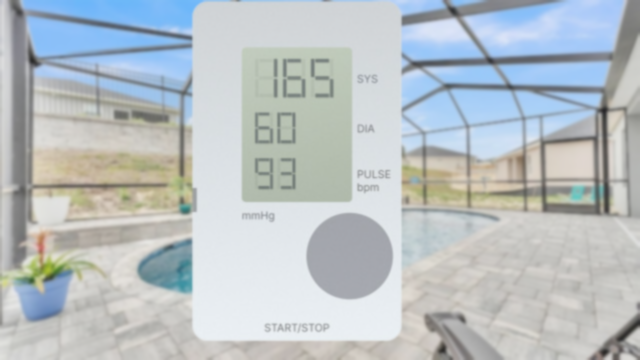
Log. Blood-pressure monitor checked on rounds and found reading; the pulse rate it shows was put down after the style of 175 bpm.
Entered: 93 bpm
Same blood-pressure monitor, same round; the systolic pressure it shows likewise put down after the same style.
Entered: 165 mmHg
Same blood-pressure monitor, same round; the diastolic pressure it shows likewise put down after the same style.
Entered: 60 mmHg
